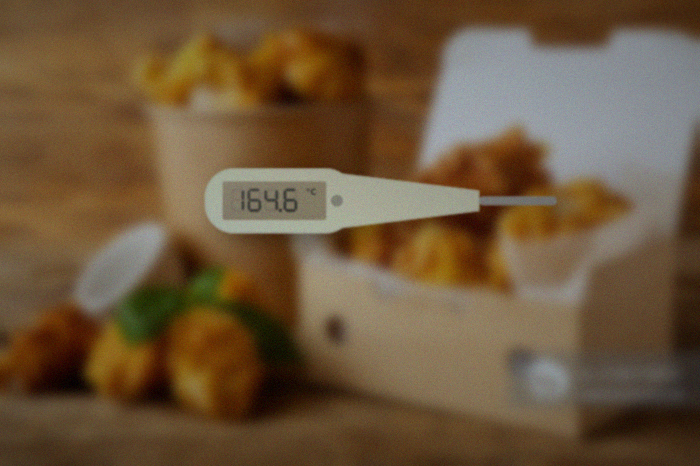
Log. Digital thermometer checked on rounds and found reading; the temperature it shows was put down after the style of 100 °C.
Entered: 164.6 °C
